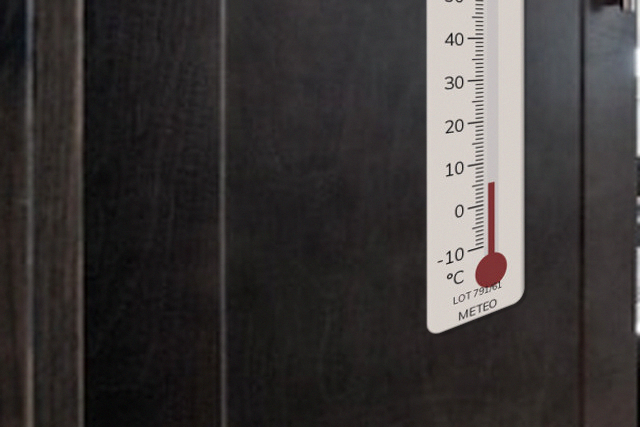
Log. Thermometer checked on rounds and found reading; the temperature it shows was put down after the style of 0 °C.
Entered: 5 °C
